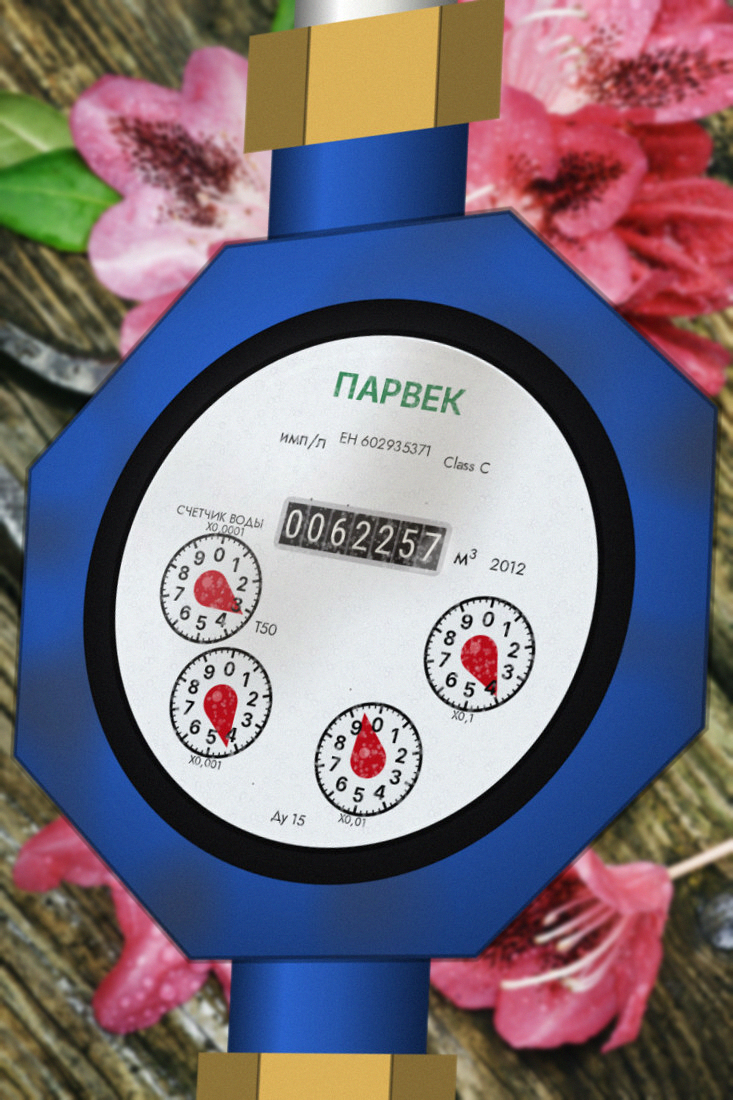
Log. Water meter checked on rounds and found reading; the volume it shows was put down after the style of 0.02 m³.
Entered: 62257.3943 m³
